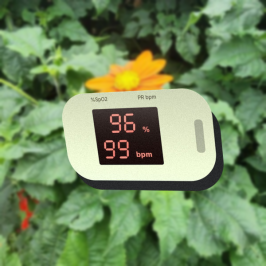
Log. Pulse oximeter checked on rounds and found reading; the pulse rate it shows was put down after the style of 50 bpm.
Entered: 99 bpm
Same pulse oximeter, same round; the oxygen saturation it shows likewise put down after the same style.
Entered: 96 %
